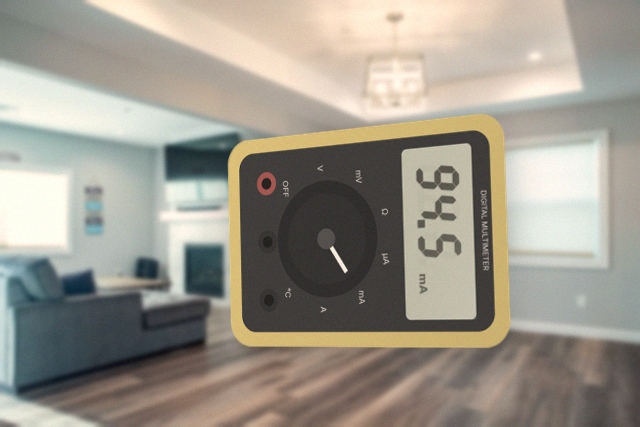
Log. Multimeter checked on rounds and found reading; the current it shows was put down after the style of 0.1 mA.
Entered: 94.5 mA
